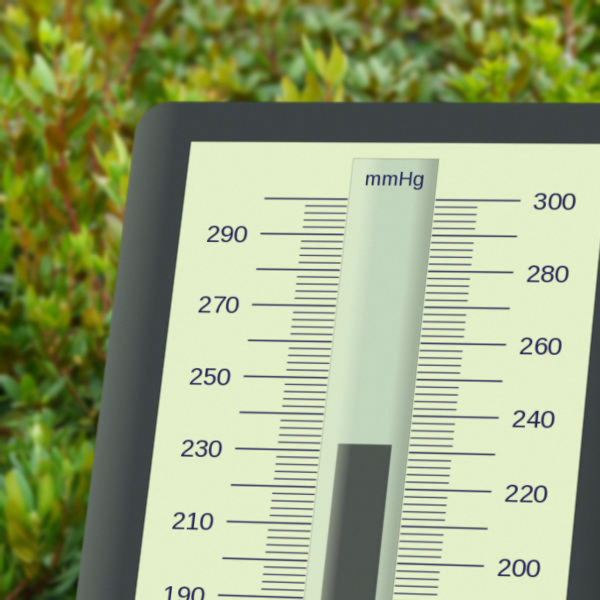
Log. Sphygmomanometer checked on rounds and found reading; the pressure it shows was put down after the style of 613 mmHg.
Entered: 232 mmHg
